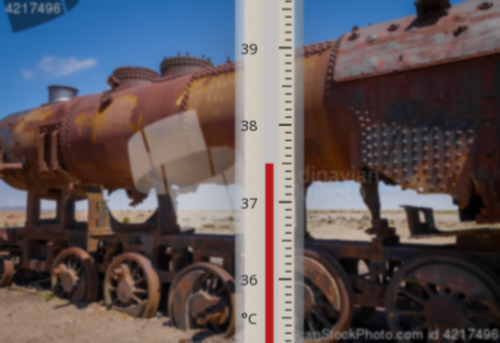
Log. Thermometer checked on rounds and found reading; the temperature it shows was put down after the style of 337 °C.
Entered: 37.5 °C
